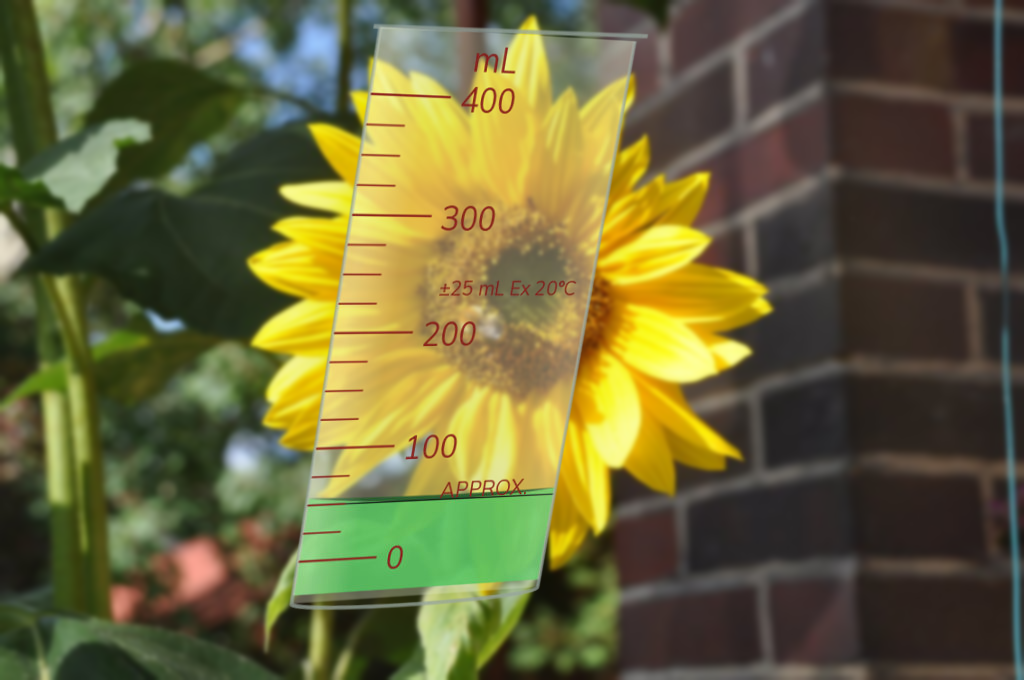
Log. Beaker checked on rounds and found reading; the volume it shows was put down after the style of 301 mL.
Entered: 50 mL
